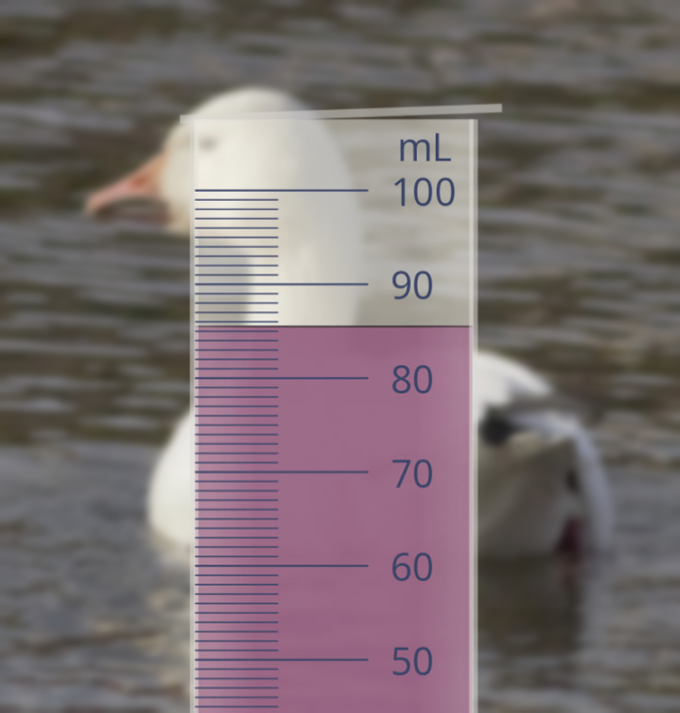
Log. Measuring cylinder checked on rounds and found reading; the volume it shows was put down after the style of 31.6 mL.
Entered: 85.5 mL
